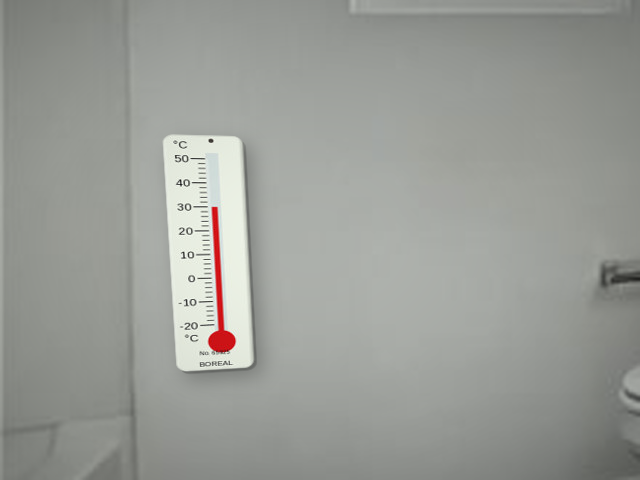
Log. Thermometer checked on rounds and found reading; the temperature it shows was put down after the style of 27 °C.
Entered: 30 °C
